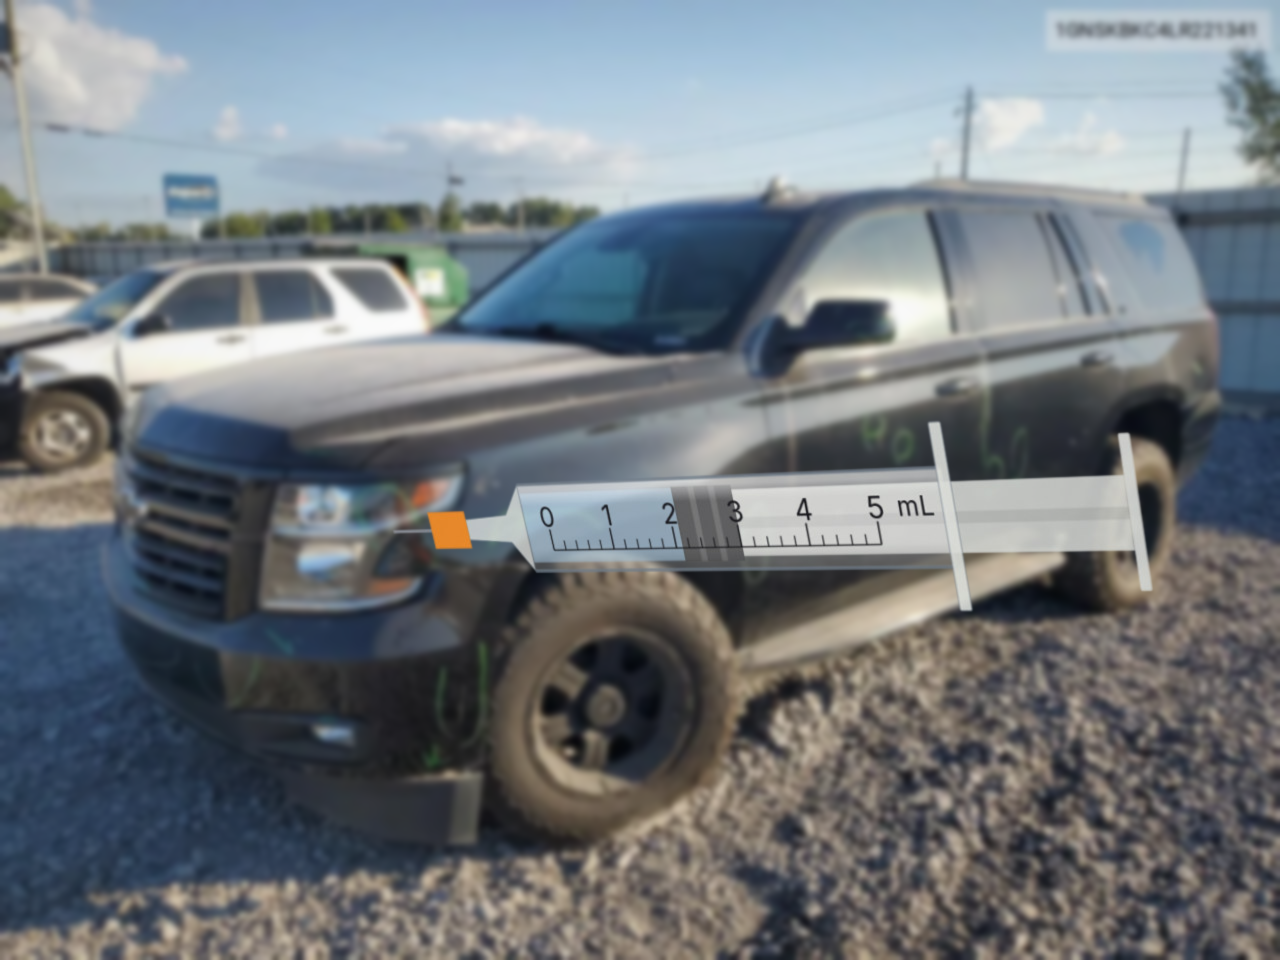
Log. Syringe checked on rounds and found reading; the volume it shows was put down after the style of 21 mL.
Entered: 2.1 mL
